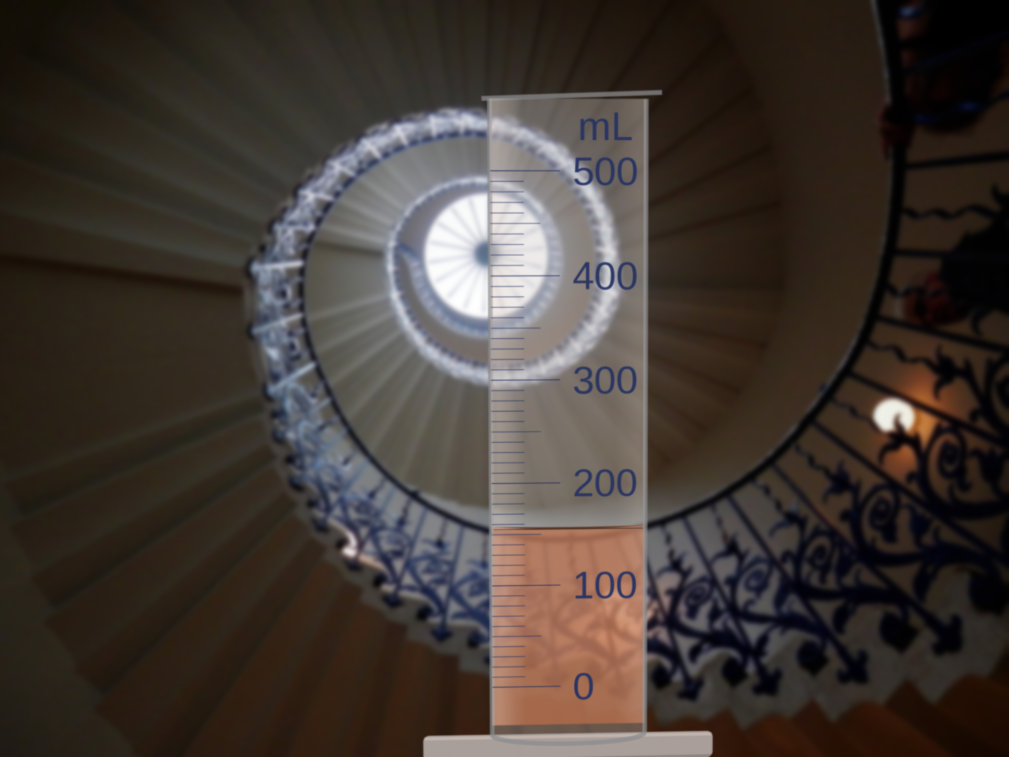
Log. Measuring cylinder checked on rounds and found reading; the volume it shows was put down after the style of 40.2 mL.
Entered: 155 mL
